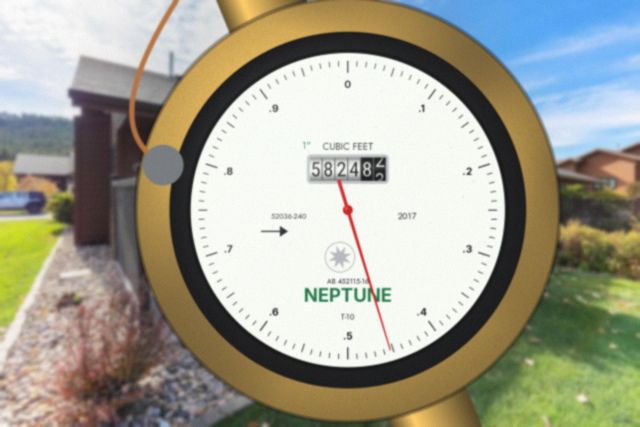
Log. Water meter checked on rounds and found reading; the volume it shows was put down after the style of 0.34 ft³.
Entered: 582482.45 ft³
